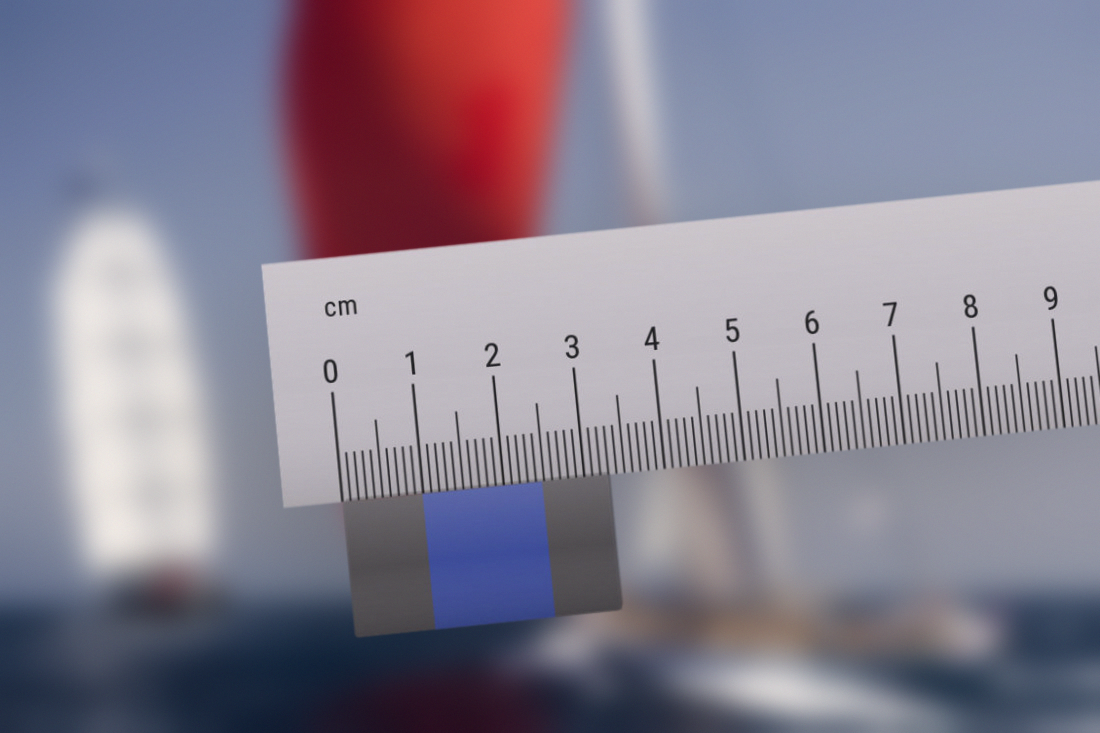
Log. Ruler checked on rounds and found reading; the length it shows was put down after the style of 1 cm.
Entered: 3.3 cm
